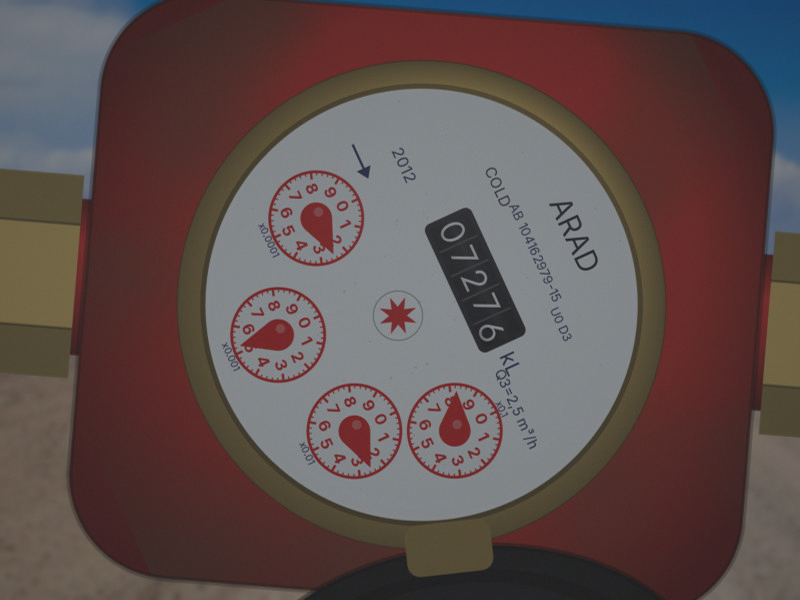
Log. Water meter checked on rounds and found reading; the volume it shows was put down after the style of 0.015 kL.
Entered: 7275.8252 kL
